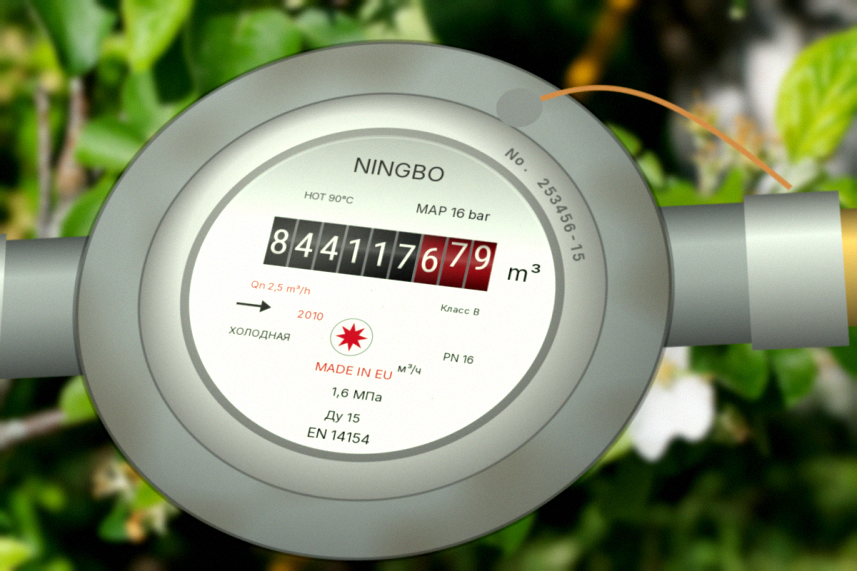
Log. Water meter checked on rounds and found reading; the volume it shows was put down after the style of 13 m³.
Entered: 844117.679 m³
